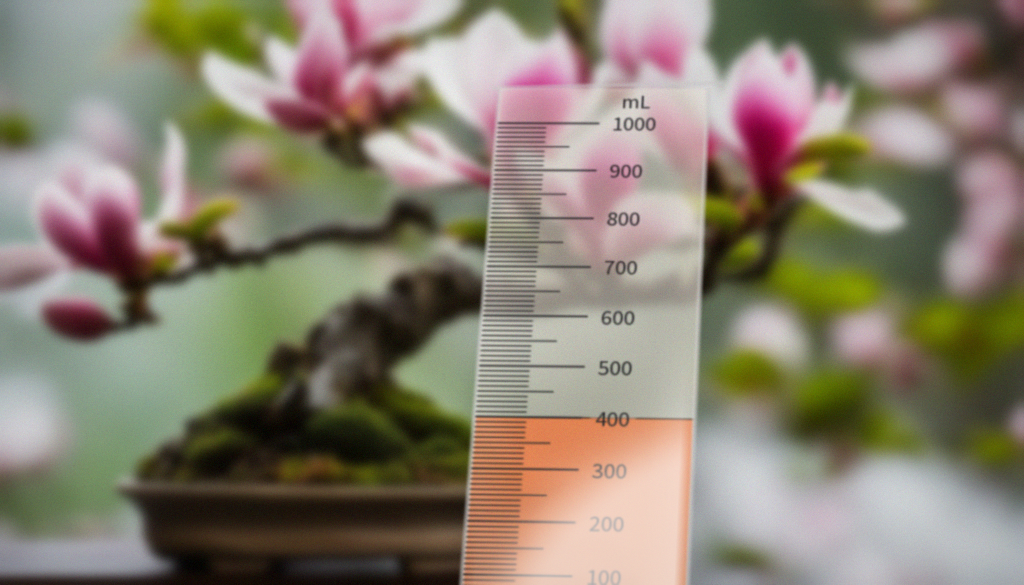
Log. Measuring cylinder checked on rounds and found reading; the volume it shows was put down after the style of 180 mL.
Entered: 400 mL
